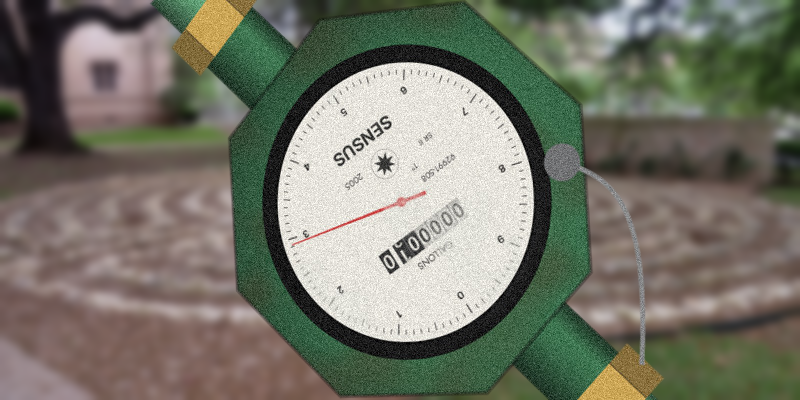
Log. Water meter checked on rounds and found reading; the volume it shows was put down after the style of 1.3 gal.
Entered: 12.9 gal
